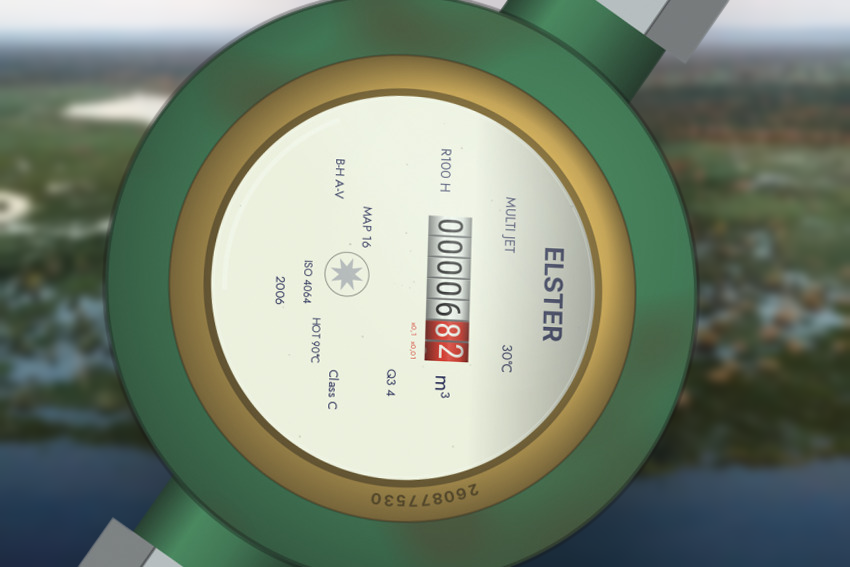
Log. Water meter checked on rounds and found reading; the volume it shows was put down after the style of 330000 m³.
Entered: 6.82 m³
